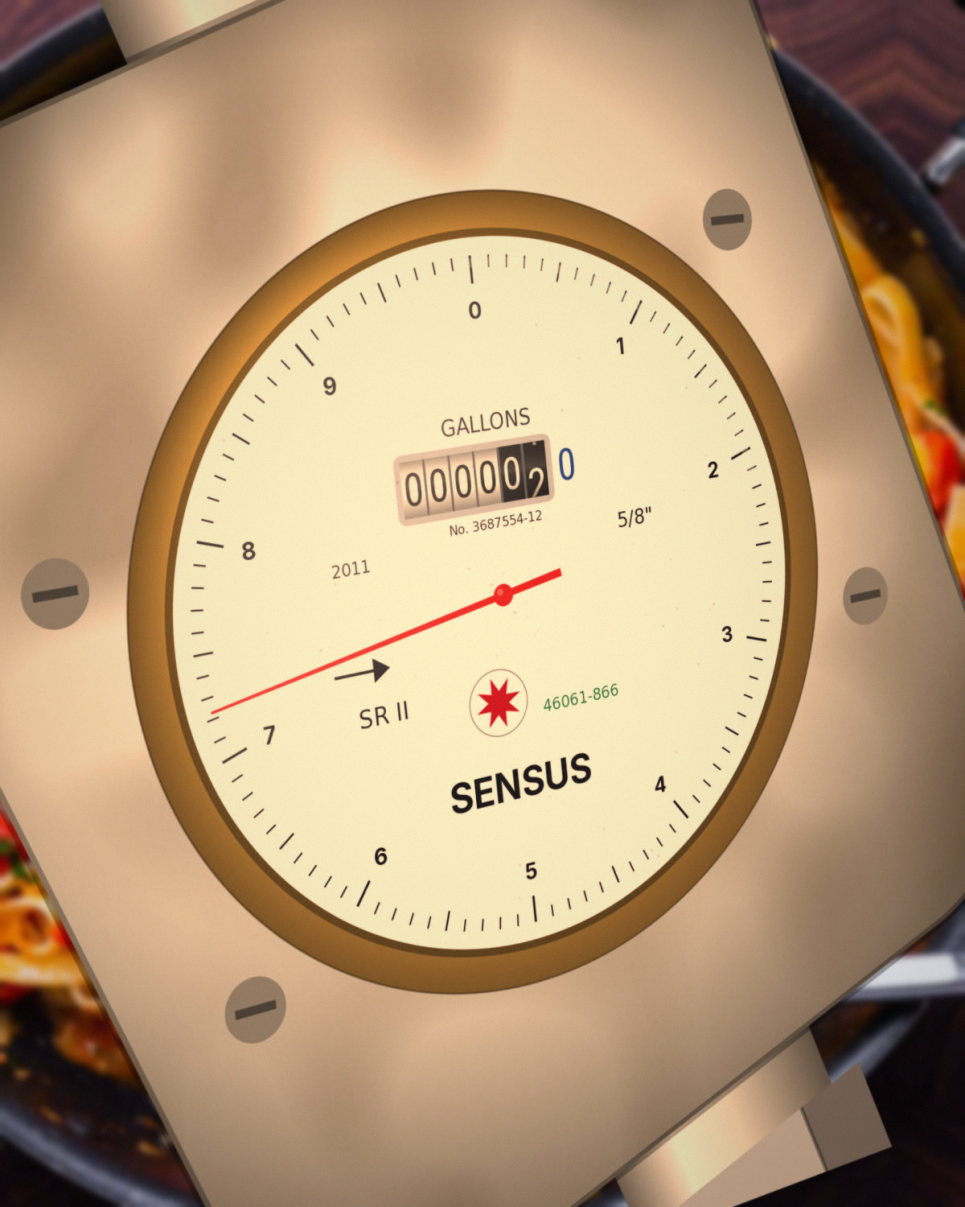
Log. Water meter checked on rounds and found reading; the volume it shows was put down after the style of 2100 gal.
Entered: 17.2 gal
